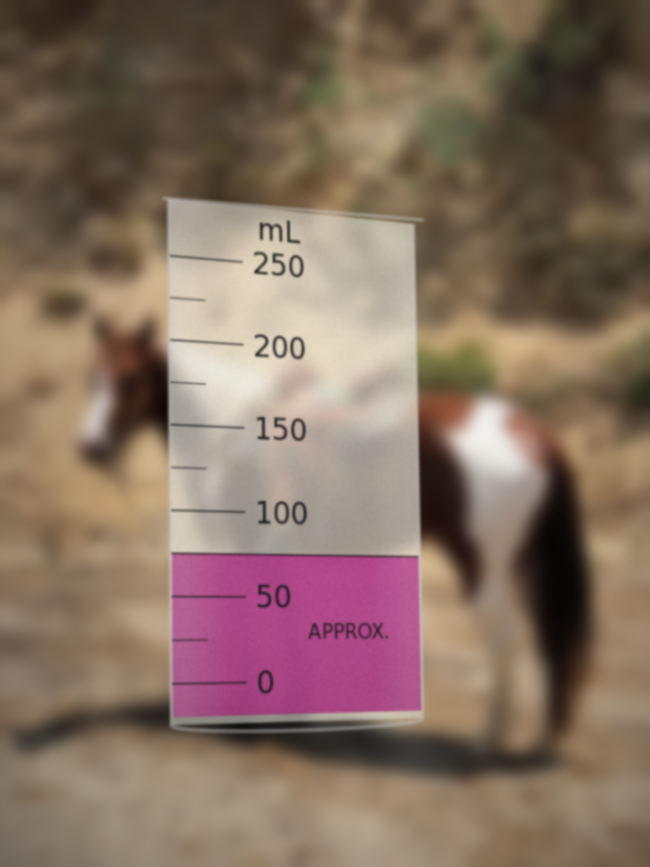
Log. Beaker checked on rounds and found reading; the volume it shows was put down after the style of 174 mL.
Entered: 75 mL
